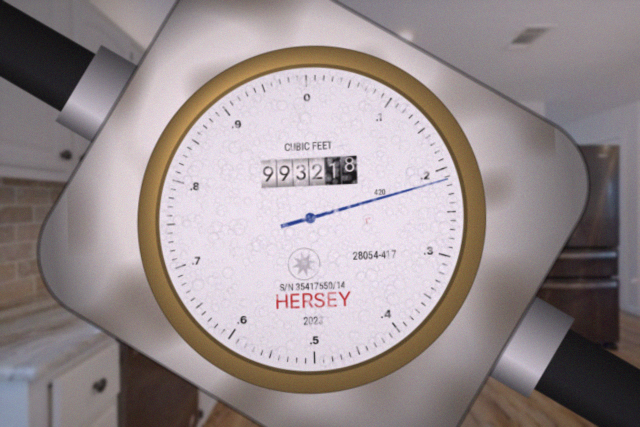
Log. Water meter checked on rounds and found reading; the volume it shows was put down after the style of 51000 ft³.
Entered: 993218.21 ft³
